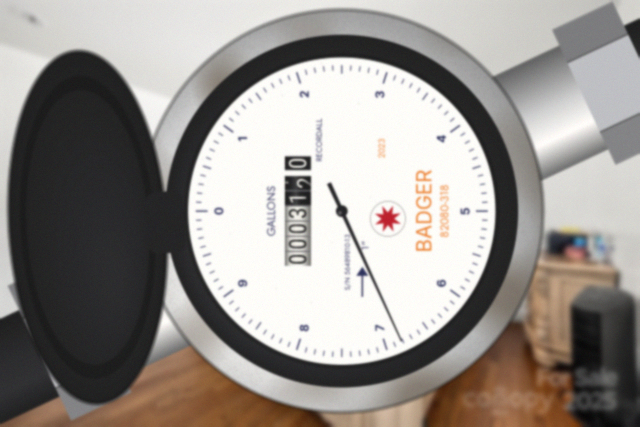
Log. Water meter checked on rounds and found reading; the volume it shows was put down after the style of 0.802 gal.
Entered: 3116.8 gal
